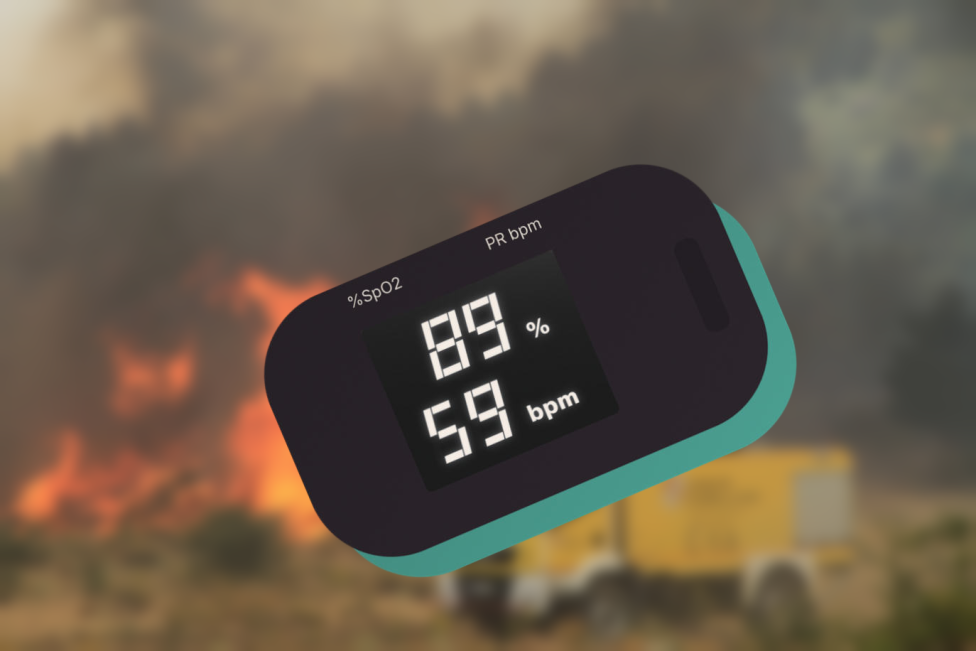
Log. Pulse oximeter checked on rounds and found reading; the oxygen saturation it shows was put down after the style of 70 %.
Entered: 89 %
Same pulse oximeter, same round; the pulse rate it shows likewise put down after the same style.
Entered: 59 bpm
